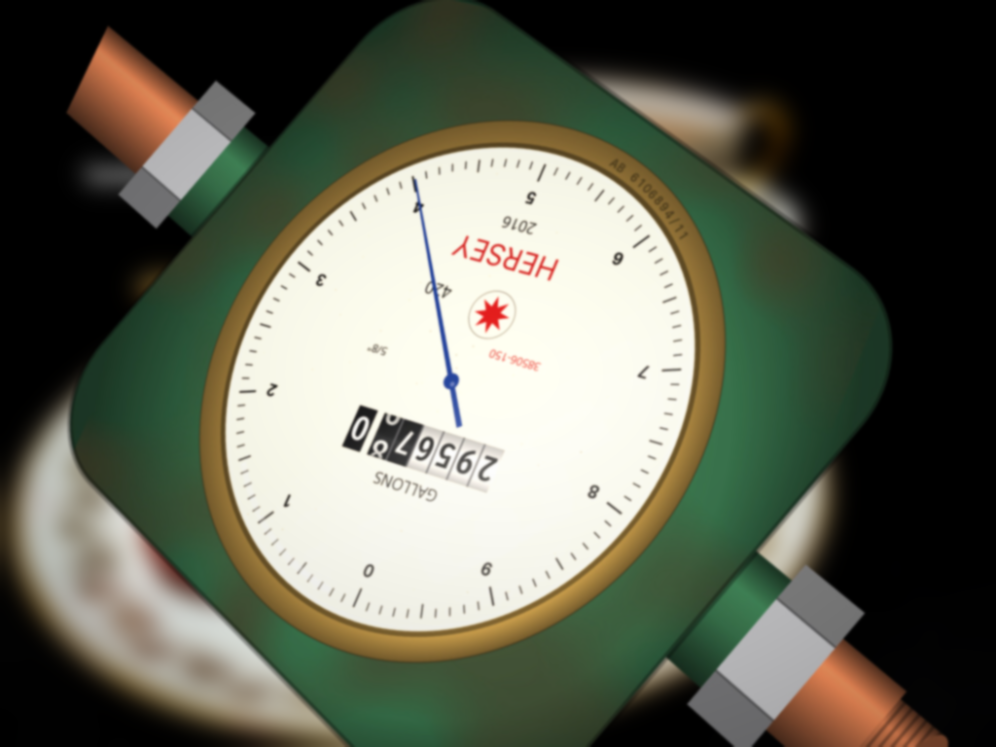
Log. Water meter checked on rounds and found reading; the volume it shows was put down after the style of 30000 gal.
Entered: 2956784.0 gal
